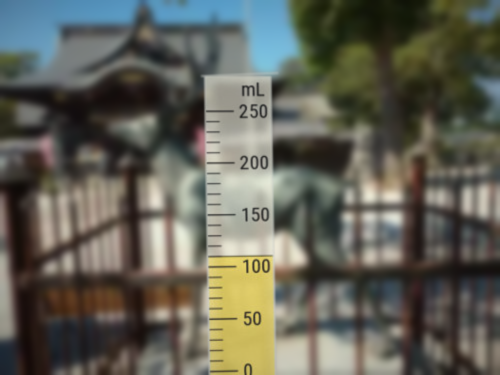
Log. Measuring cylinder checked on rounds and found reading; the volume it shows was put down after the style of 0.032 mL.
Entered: 110 mL
